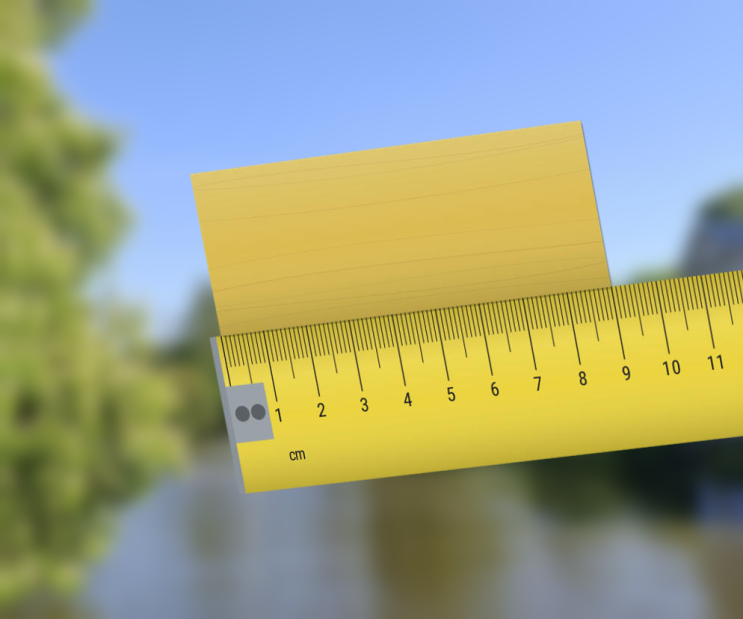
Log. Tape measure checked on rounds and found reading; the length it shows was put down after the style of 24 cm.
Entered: 9 cm
